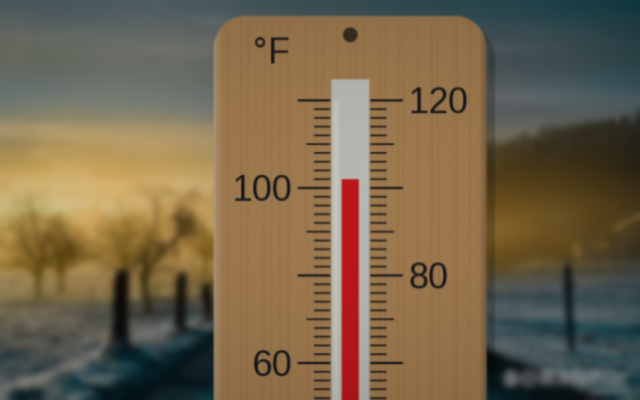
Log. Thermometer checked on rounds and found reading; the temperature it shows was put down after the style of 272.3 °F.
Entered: 102 °F
